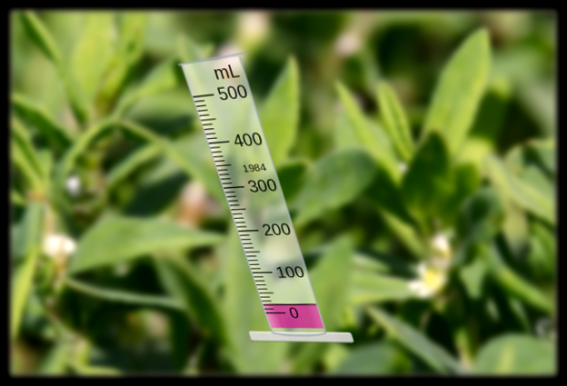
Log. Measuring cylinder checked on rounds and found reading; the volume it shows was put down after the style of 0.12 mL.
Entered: 20 mL
